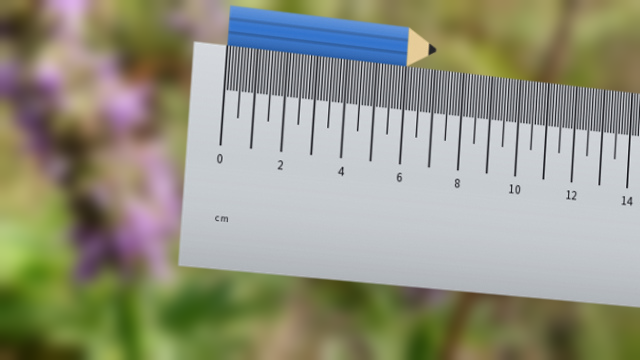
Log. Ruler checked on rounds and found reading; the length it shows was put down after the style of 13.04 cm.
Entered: 7 cm
